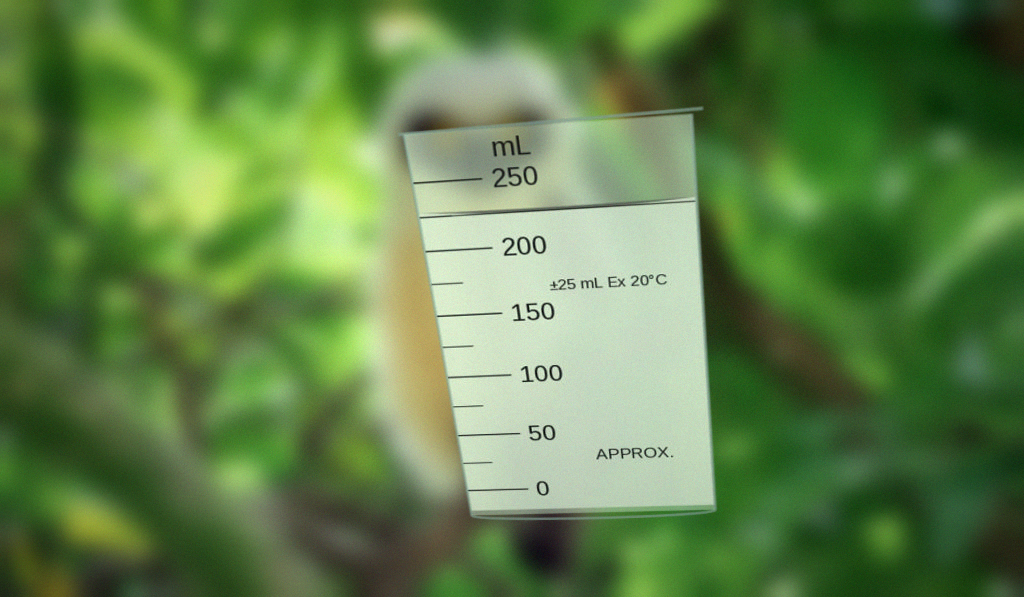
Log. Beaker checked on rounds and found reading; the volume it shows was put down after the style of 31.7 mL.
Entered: 225 mL
